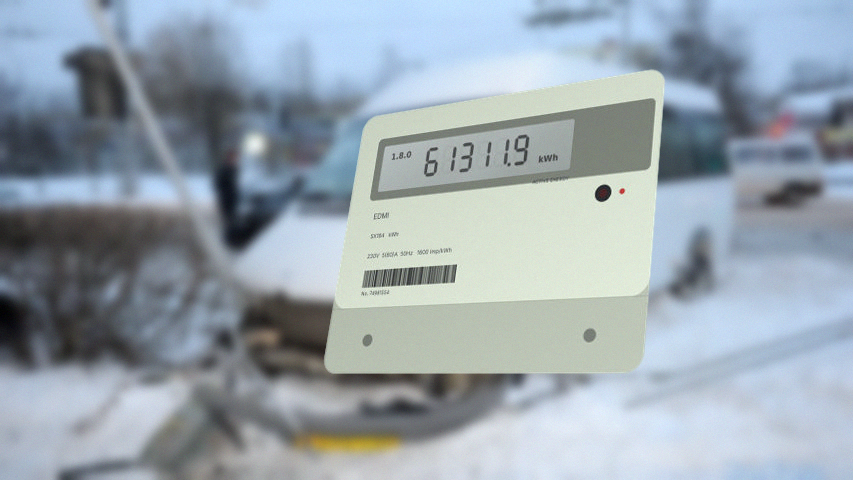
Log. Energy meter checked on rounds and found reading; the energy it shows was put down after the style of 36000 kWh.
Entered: 61311.9 kWh
